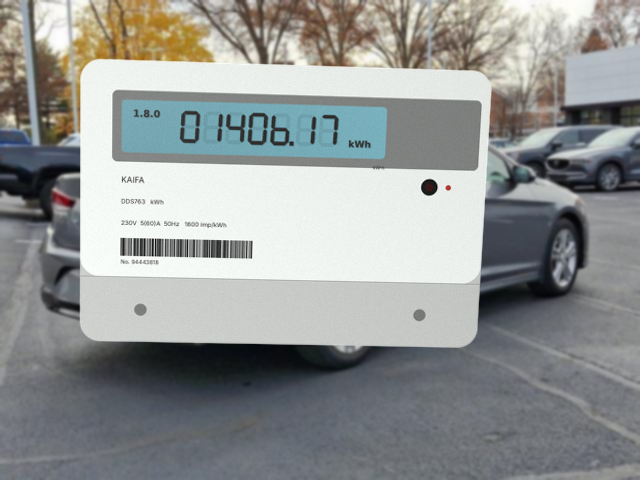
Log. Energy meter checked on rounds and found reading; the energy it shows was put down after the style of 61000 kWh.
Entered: 1406.17 kWh
